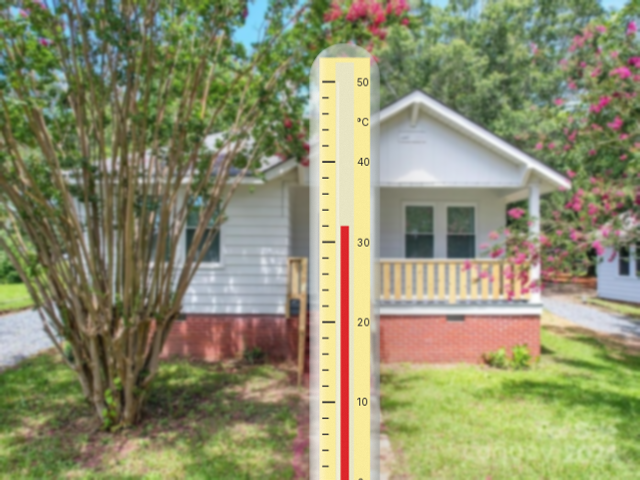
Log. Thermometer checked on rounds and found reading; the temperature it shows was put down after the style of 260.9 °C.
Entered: 32 °C
